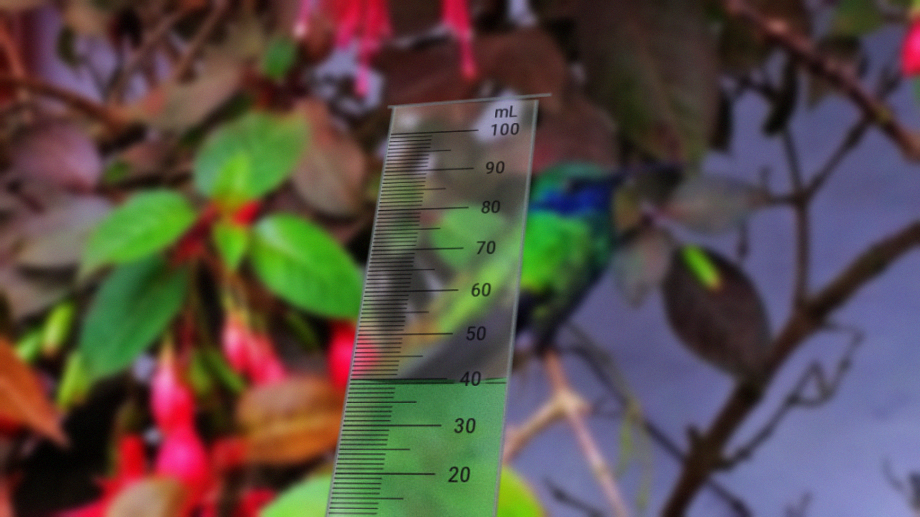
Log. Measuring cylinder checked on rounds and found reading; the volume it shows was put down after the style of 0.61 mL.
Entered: 39 mL
